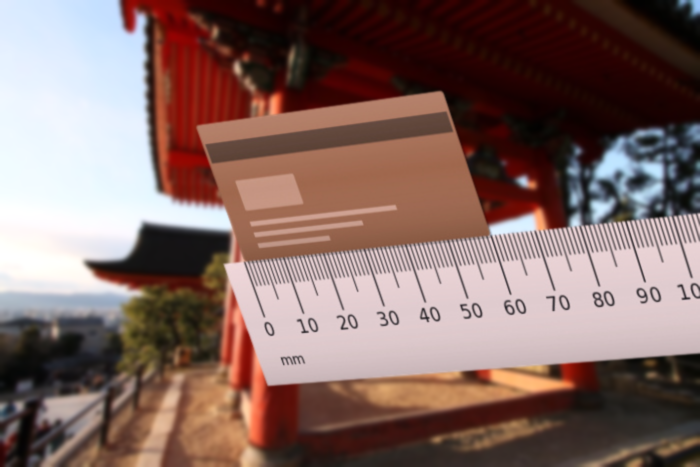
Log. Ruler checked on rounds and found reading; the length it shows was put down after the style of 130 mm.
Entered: 60 mm
